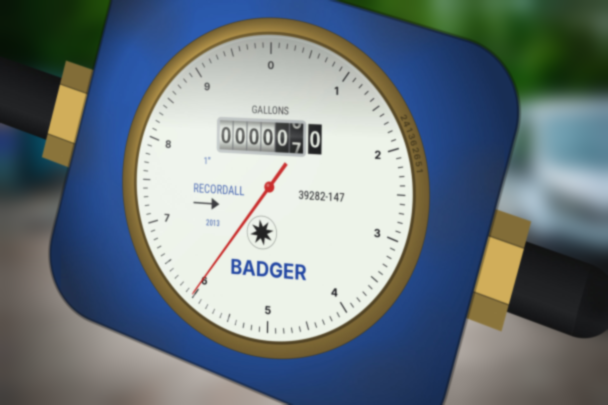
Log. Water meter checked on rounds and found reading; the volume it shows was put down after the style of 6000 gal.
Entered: 66.0 gal
